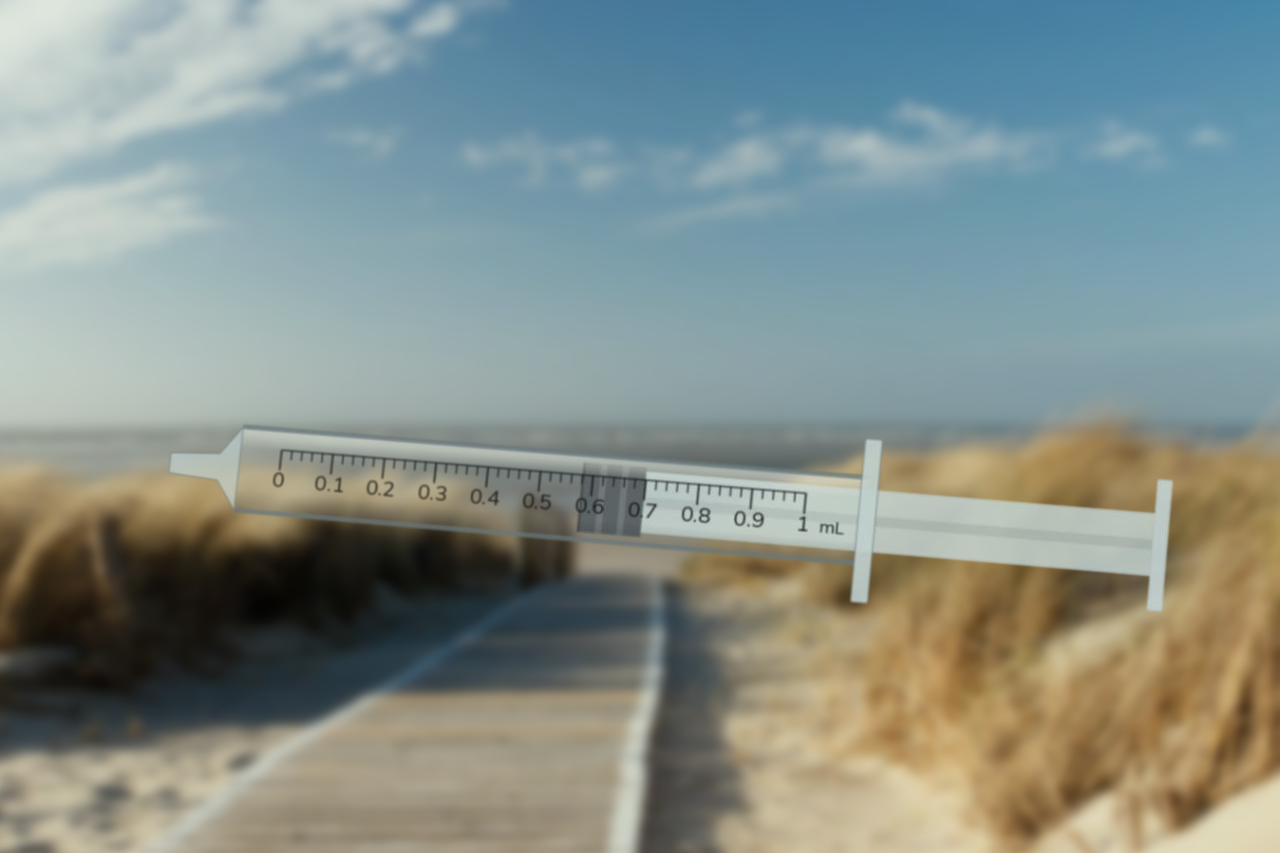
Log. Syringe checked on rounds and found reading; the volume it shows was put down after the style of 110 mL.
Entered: 0.58 mL
